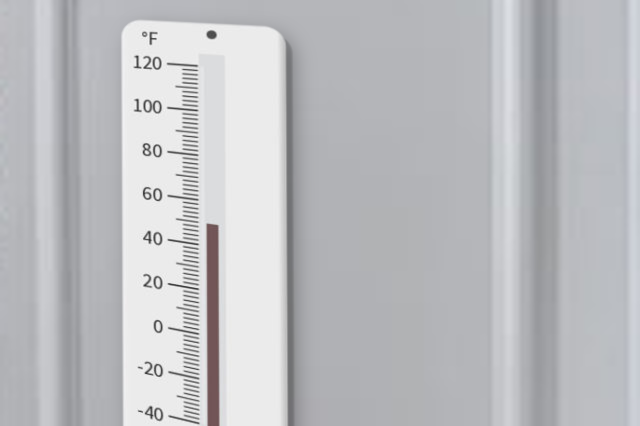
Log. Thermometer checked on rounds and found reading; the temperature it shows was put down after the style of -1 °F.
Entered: 50 °F
